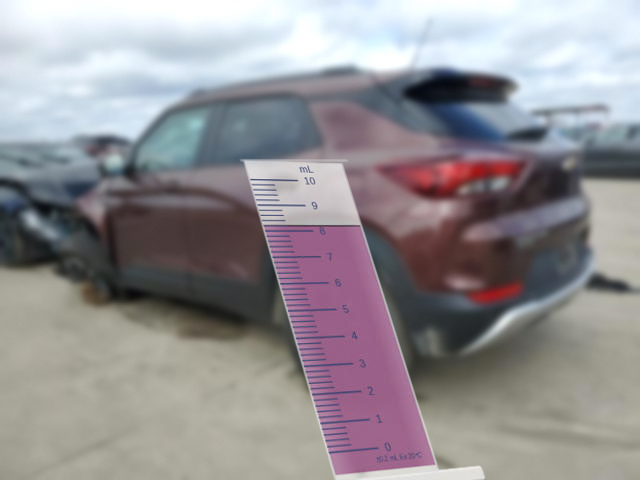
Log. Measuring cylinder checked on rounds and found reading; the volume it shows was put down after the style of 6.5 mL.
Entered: 8.2 mL
